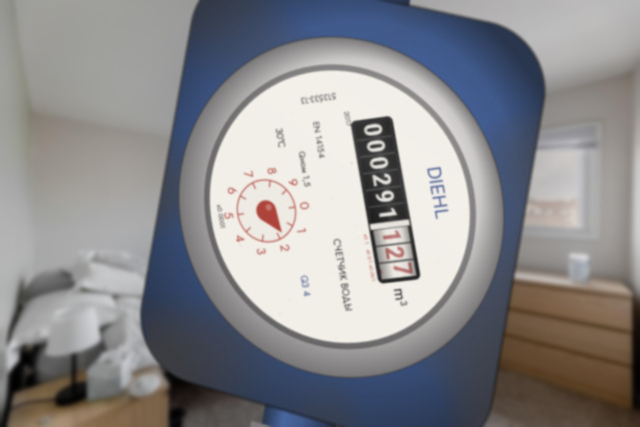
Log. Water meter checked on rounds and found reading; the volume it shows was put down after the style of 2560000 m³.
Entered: 291.1271 m³
